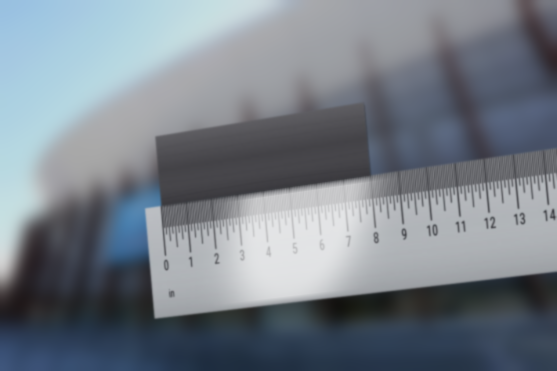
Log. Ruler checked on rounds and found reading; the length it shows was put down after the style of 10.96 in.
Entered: 8 in
